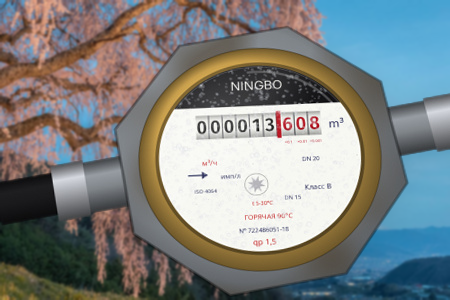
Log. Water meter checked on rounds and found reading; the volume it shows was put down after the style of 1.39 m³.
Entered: 13.608 m³
